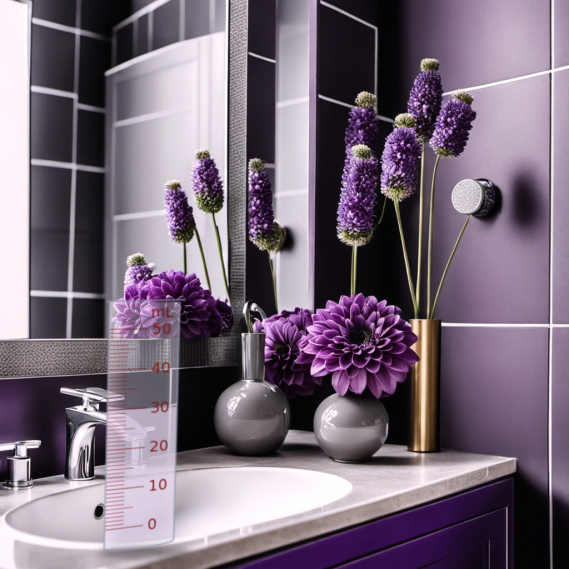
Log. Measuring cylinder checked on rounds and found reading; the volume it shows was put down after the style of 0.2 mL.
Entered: 30 mL
